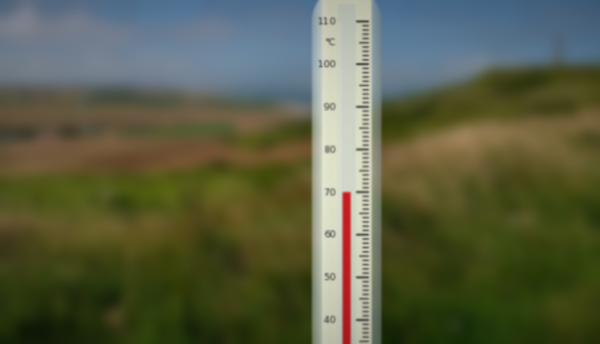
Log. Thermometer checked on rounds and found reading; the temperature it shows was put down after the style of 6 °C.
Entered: 70 °C
